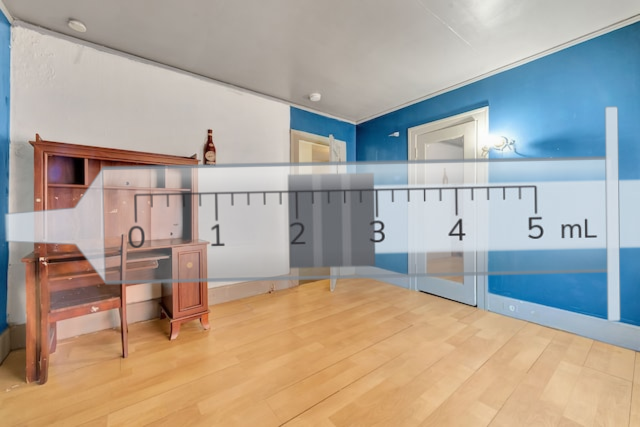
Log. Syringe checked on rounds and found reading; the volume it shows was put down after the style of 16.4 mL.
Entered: 1.9 mL
